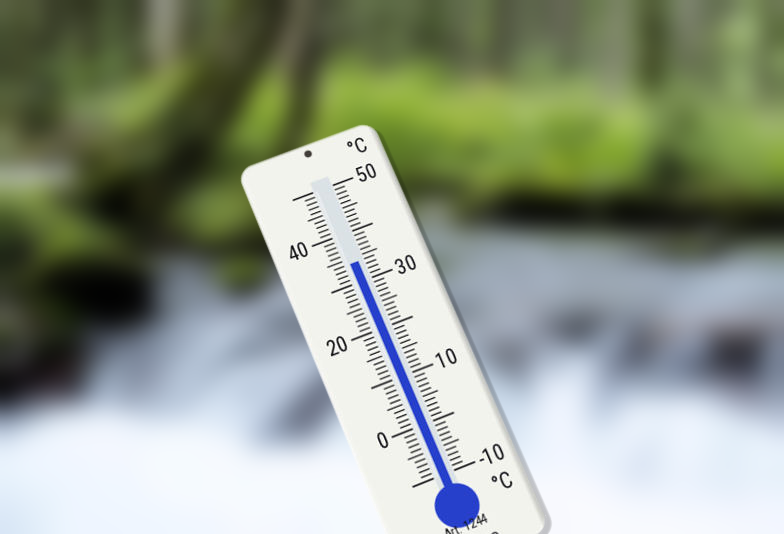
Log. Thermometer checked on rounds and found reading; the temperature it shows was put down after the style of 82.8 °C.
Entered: 34 °C
